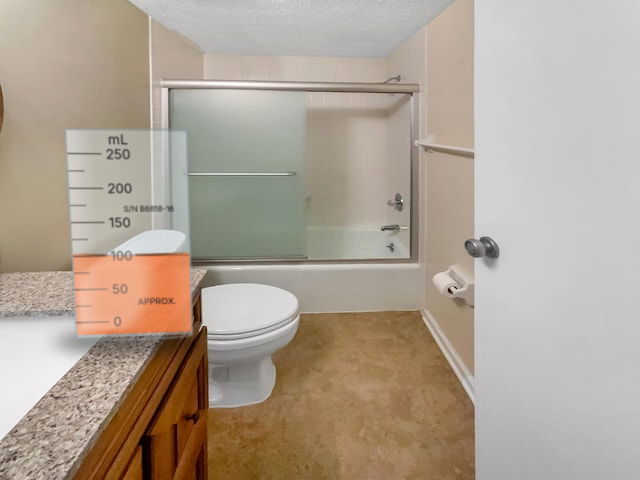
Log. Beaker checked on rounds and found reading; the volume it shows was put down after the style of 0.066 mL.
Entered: 100 mL
